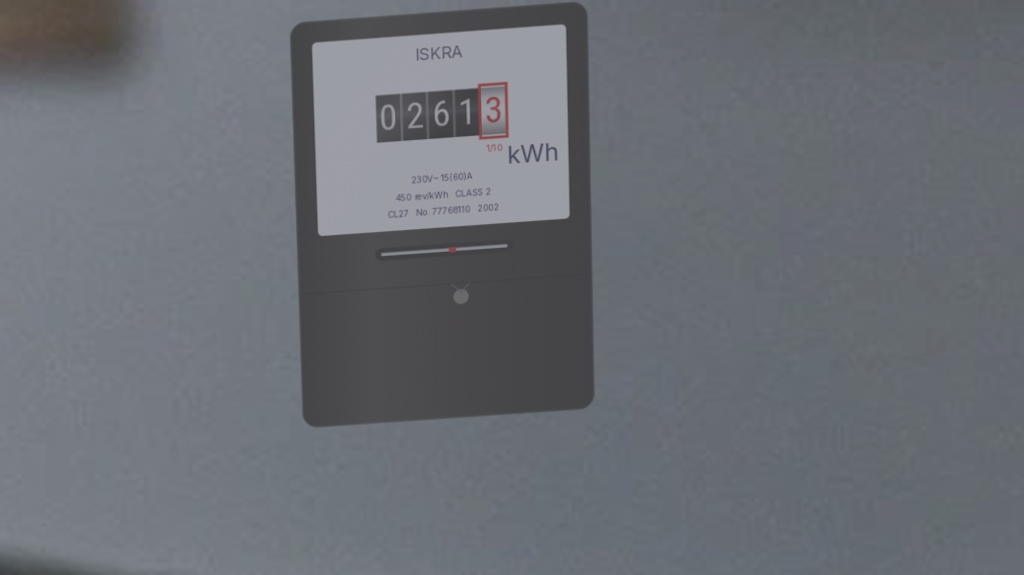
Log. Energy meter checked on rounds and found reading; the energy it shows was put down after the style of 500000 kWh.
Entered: 261.3 kWh
